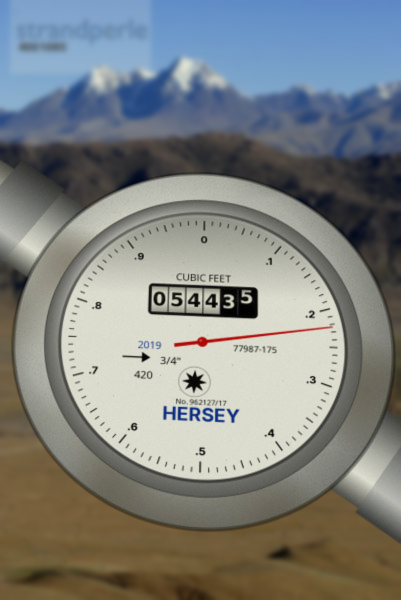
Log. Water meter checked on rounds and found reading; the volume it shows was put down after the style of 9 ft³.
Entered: 54435.22 ft³
